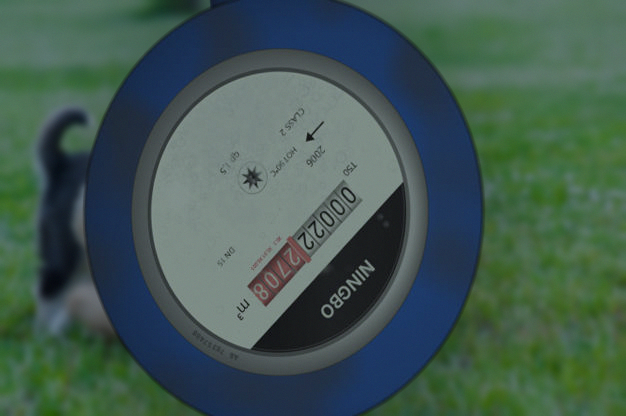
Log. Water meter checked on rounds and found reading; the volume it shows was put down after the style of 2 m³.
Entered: 22.2708 m³
